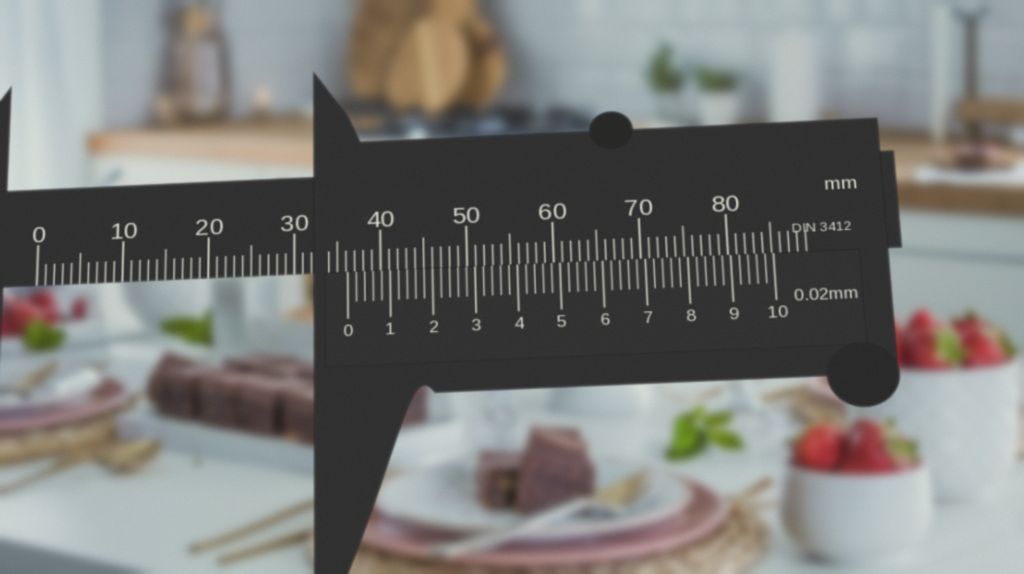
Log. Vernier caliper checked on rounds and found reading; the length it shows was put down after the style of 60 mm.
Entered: 36.2 mm
